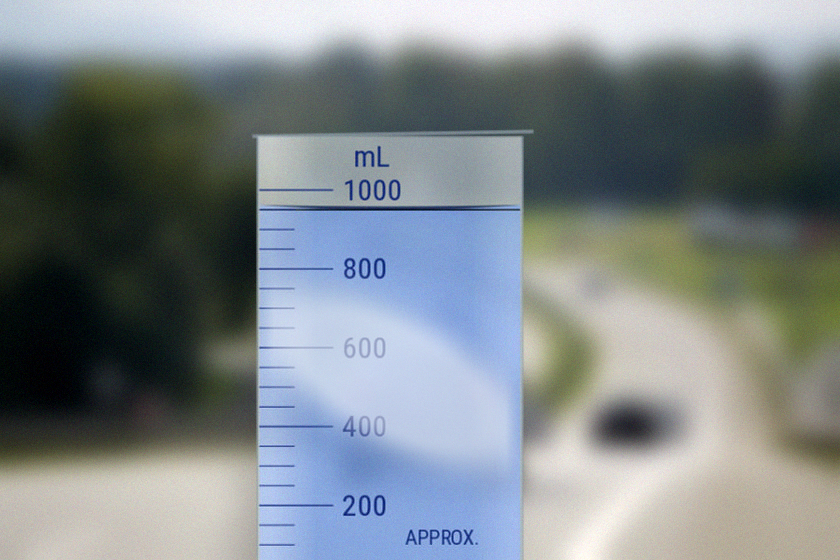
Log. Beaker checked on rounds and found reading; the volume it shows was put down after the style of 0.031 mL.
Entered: 950 mL
